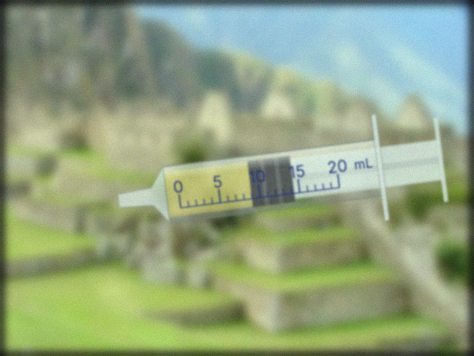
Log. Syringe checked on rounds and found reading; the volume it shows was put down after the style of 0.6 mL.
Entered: 9 mL
